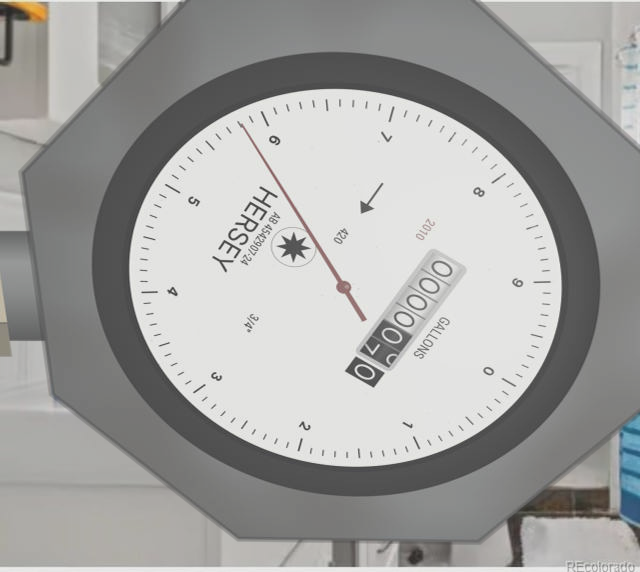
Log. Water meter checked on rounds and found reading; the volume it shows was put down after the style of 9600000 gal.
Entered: 65.8 gal
